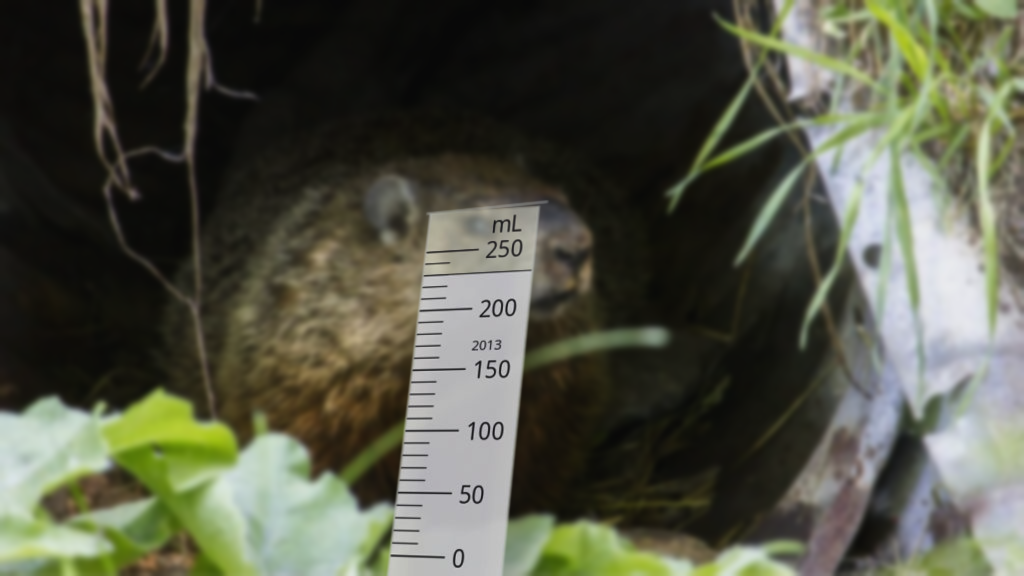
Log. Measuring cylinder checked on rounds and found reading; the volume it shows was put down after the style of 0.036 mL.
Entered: 230 mL
